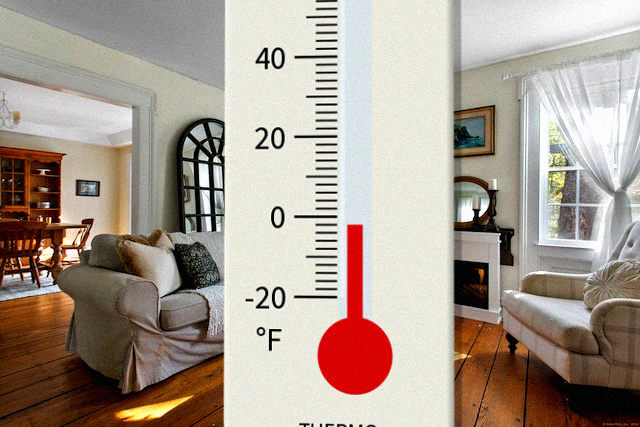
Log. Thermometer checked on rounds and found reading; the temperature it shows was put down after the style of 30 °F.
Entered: -2 °F
